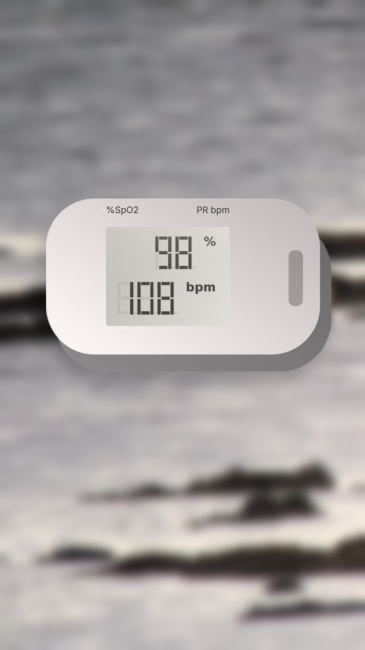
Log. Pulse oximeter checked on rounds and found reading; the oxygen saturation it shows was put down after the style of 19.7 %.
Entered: 98 %
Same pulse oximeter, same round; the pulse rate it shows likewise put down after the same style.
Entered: 108 bpm
